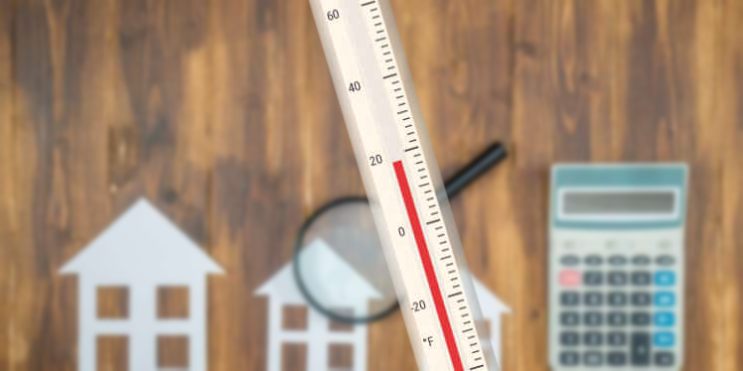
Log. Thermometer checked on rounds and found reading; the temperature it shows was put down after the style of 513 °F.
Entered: 18 °F
